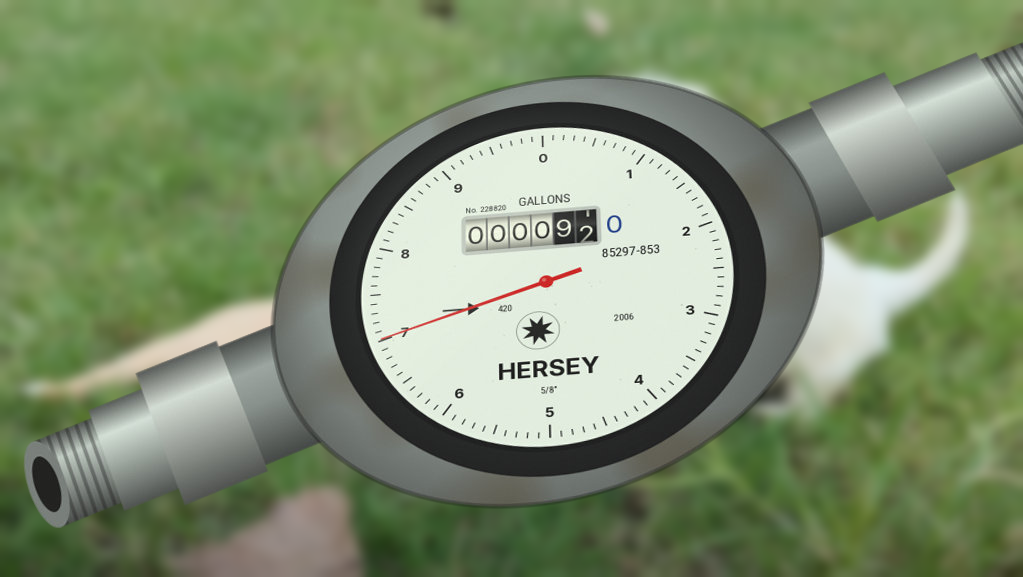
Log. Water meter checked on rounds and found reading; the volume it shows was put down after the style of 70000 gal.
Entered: 917.0 gal
